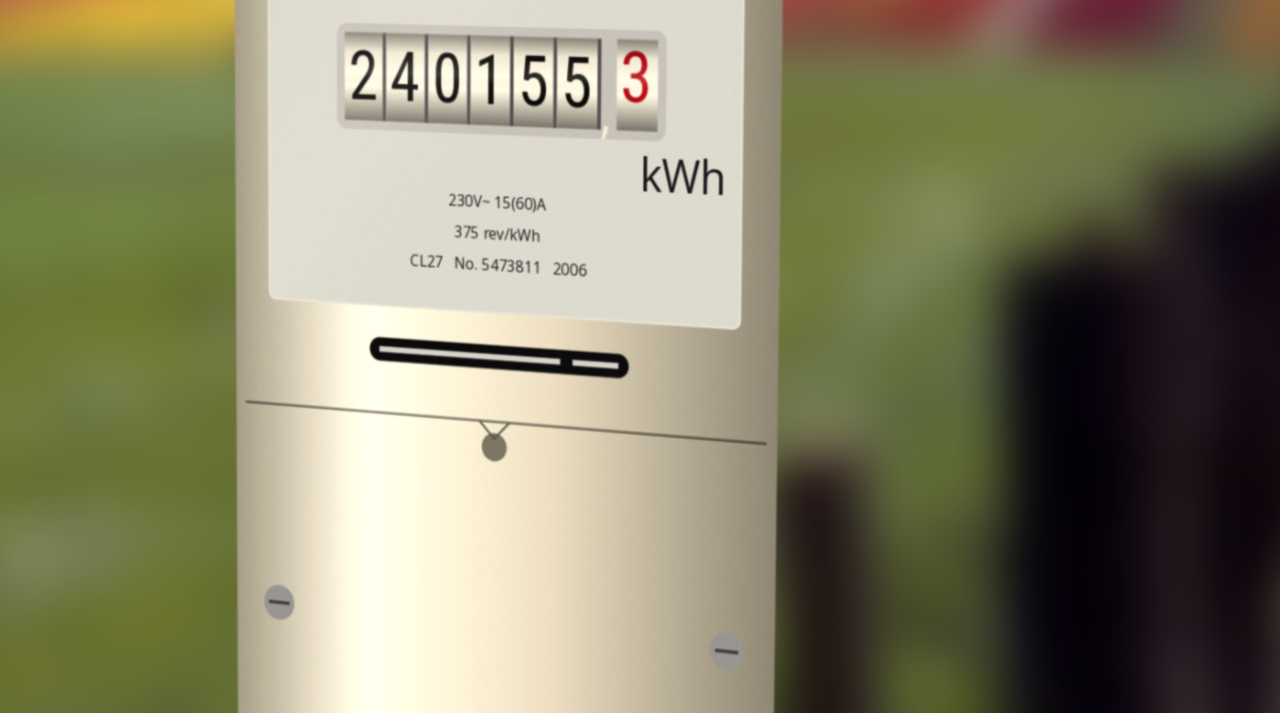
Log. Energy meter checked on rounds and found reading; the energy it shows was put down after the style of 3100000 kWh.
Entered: 240155.3 kWh
